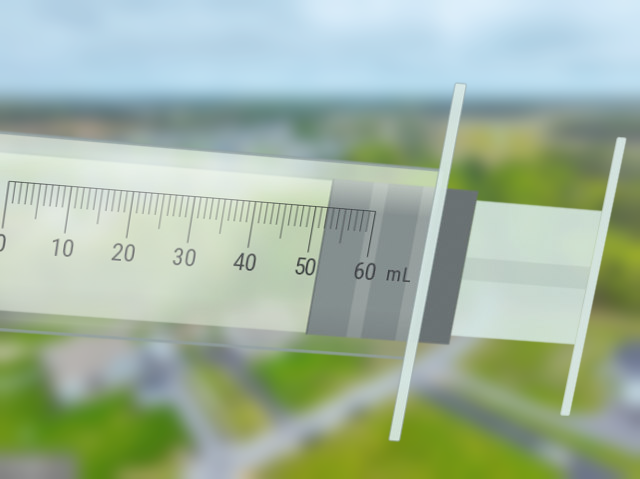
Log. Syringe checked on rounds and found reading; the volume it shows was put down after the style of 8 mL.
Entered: 52 mL
